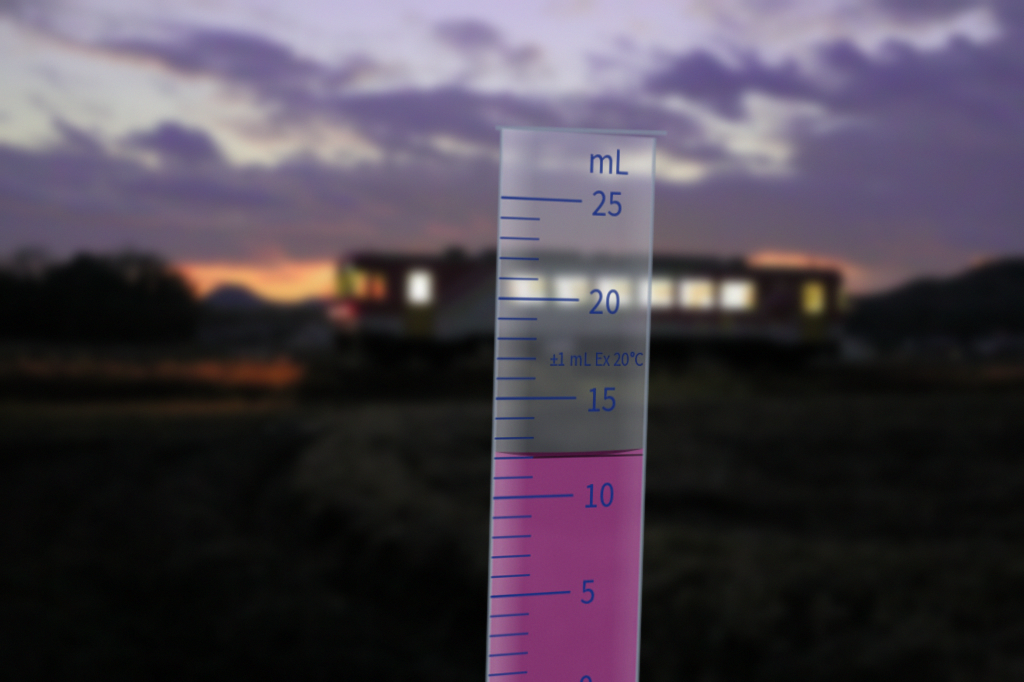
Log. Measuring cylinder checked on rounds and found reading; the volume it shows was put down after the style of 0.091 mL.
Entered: 12 mL
